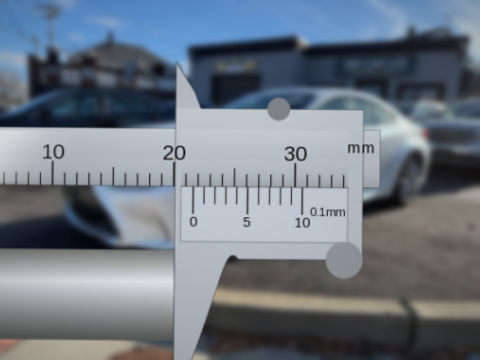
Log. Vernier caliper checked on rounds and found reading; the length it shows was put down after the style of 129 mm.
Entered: 21.6 mm
